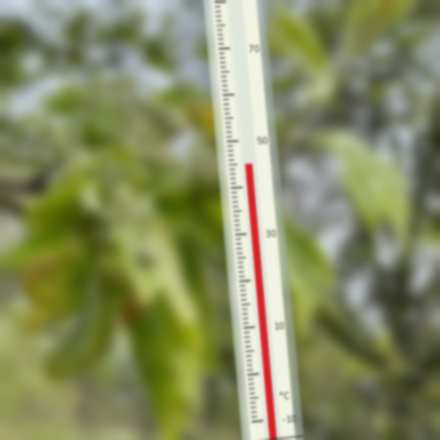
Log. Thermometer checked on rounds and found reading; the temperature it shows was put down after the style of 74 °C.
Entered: 45 °C
